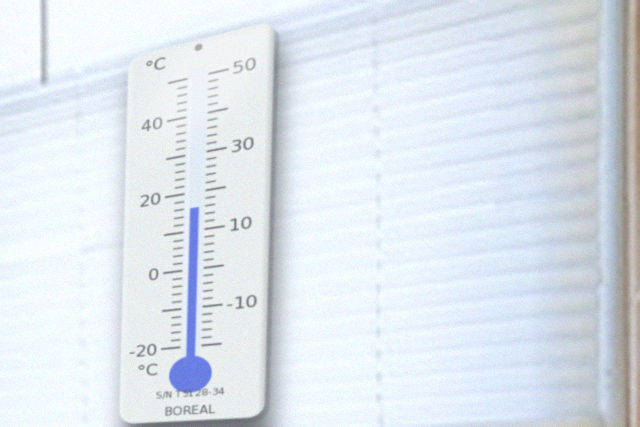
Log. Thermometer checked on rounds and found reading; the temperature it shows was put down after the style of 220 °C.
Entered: 16 °C
